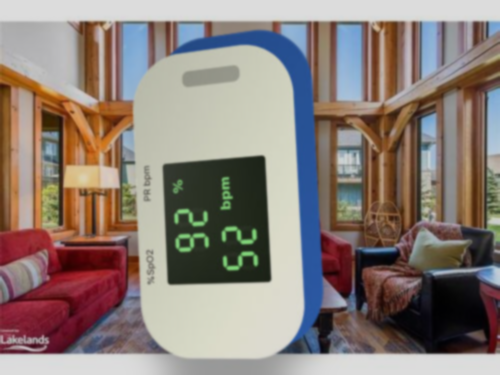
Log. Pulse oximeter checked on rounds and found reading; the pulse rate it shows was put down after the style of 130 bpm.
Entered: 52 bpm
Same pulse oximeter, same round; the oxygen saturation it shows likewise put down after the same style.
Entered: 92 %
